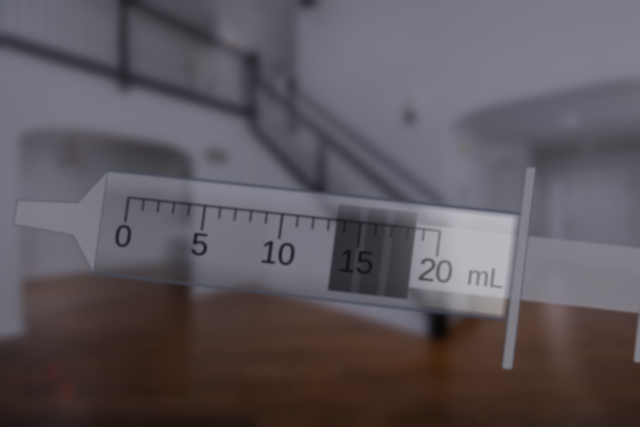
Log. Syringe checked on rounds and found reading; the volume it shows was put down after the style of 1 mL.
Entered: 13.5 mL
